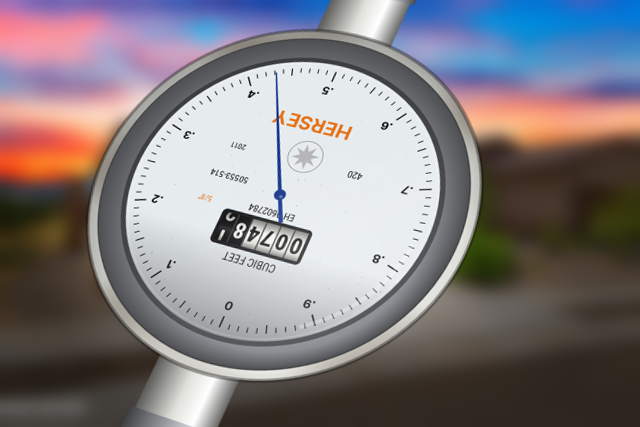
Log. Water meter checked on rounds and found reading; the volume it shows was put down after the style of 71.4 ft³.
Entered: 7481.43 ft³
